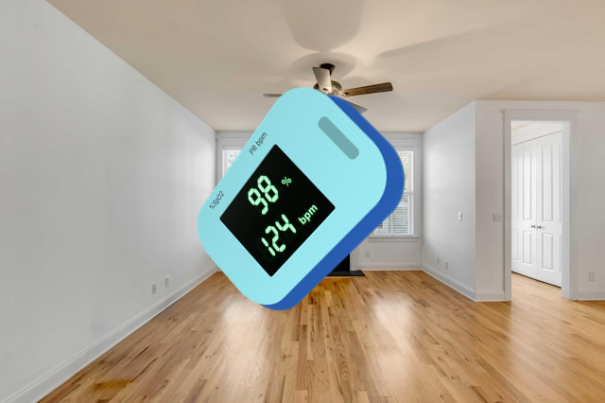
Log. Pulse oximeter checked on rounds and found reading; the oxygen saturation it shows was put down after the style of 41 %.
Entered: 98 %
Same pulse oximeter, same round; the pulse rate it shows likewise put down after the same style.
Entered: 124 bpm
